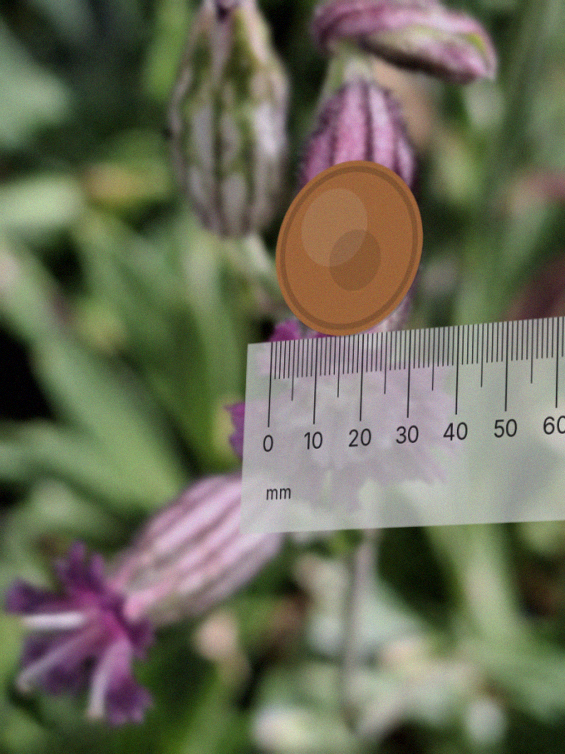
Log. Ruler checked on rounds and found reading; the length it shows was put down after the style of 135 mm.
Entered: 32 mm
